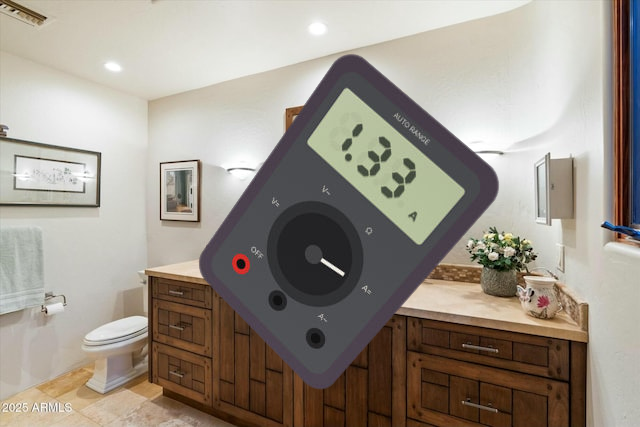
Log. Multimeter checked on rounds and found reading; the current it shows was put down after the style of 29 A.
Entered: 1.33 A
